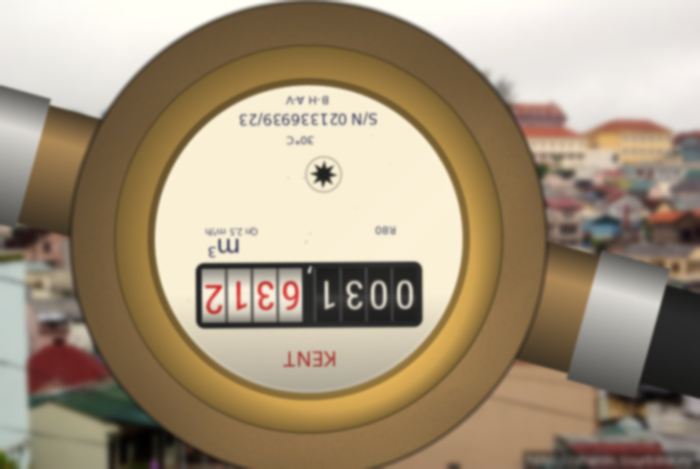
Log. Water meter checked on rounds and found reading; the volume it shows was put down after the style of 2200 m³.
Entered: 31.6312 m³
